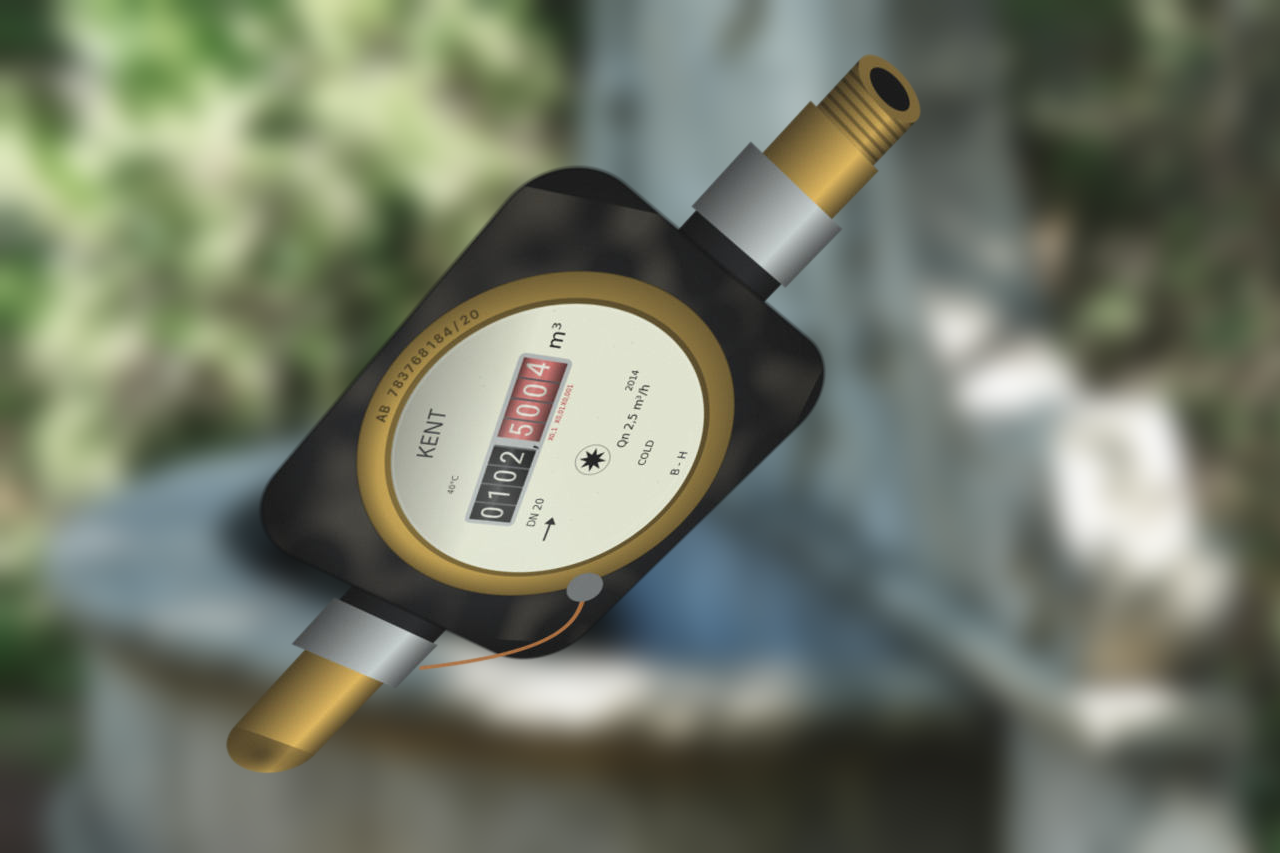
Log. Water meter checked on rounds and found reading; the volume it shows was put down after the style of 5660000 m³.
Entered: 102.5004 m³
